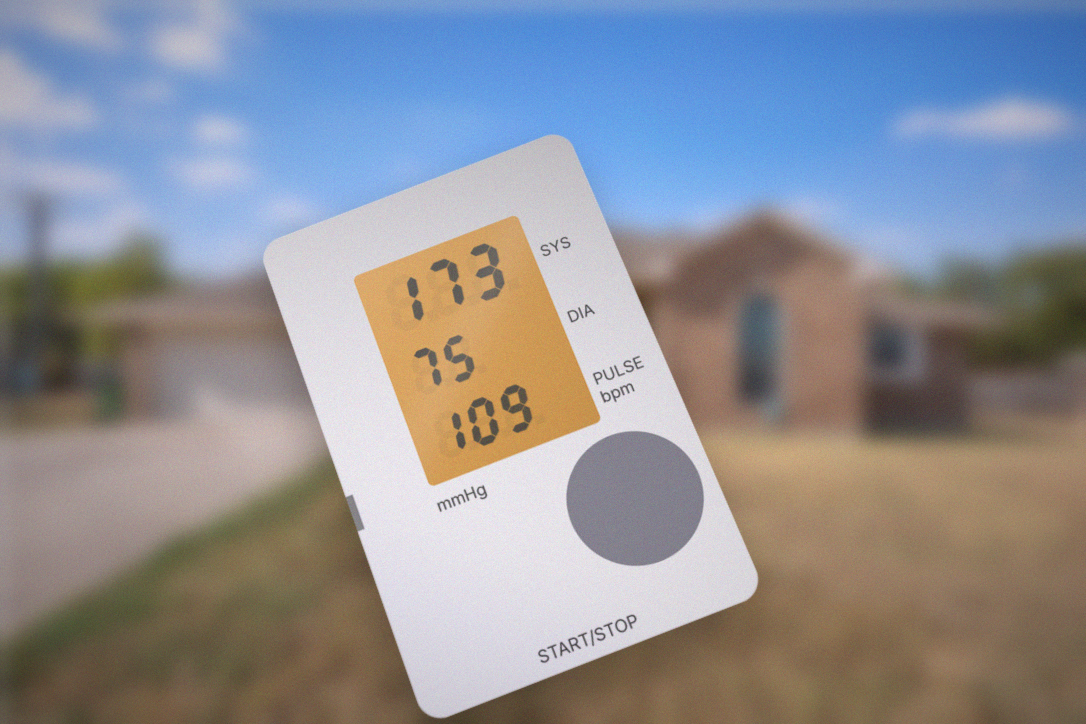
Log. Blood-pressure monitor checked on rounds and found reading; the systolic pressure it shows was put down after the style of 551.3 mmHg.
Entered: 173 mmHg
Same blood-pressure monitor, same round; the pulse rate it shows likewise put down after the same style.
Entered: 109 bpm
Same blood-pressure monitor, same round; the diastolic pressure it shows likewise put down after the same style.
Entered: 75 mmHg
